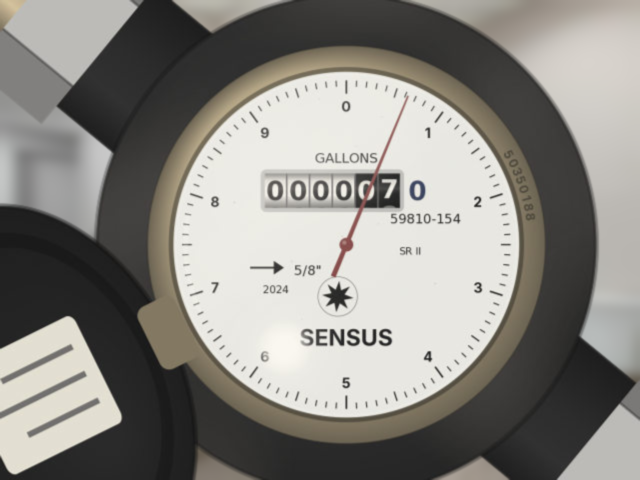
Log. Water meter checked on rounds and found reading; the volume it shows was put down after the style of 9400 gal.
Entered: 70.6 gal
